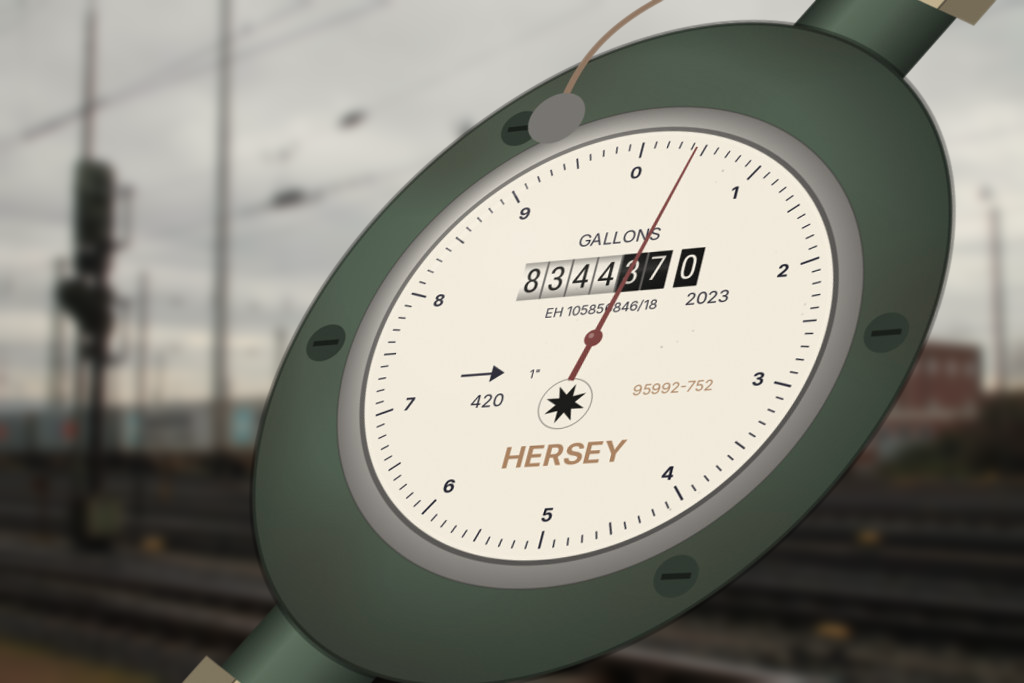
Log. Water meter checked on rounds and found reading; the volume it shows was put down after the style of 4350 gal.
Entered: 8344370.4 gal
